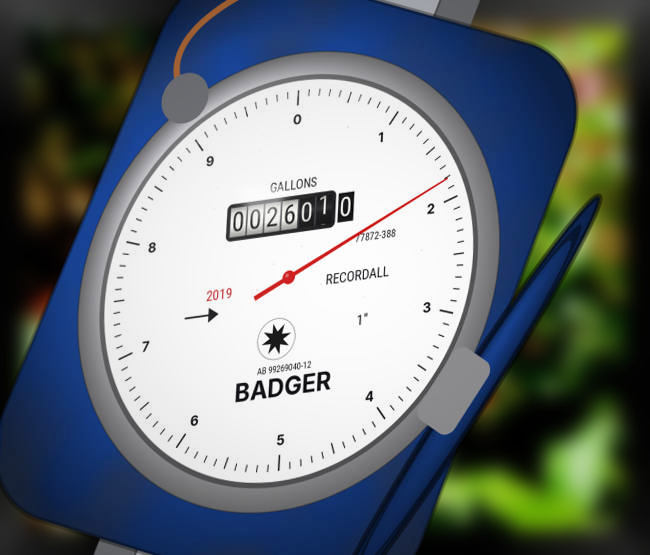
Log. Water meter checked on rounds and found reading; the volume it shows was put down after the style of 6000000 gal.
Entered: 26011.8 gal
